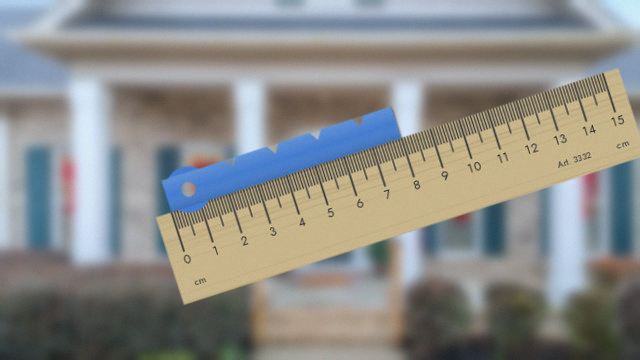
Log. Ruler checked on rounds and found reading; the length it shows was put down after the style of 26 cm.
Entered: 8 cm
